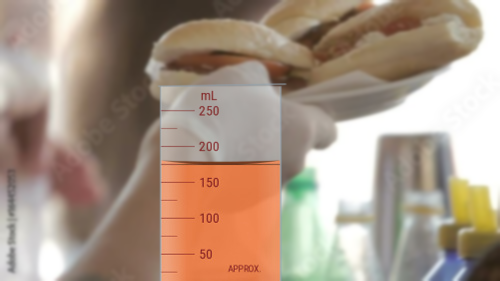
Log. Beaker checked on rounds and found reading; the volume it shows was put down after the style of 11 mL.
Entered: 175 mL
